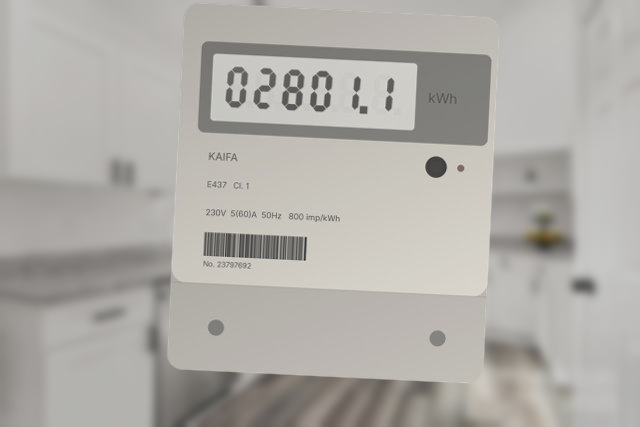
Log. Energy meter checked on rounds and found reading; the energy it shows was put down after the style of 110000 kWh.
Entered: 2801.1 kWh
